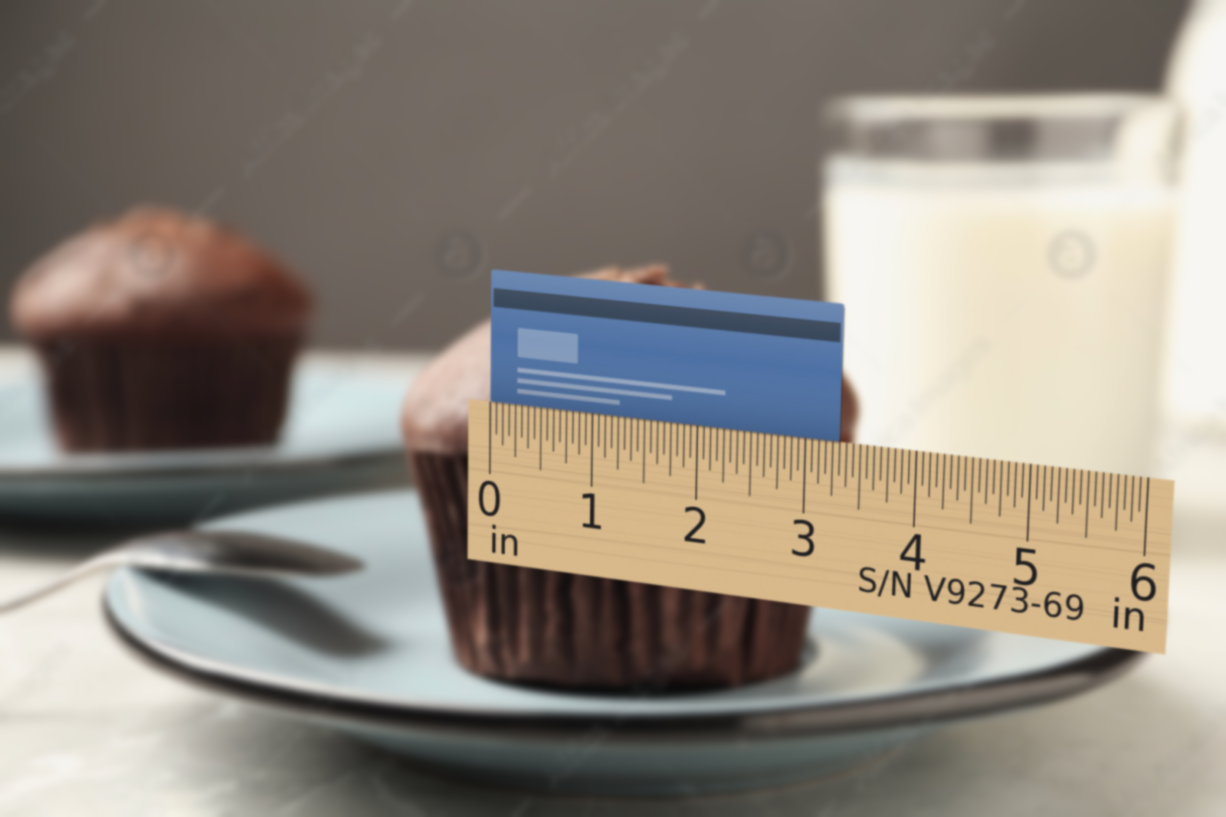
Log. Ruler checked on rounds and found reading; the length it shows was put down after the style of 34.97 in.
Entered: 3.3125 in
